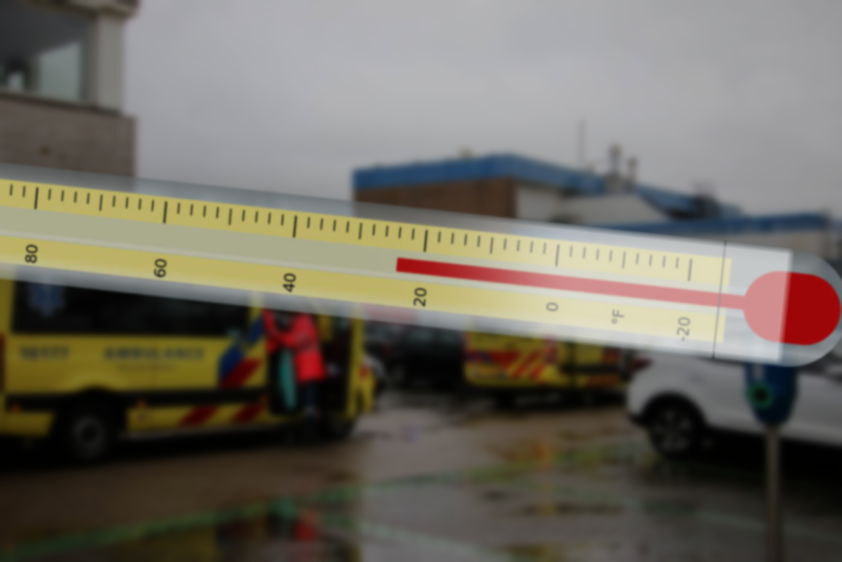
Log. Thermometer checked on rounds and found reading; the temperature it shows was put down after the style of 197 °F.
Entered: 24 °F
